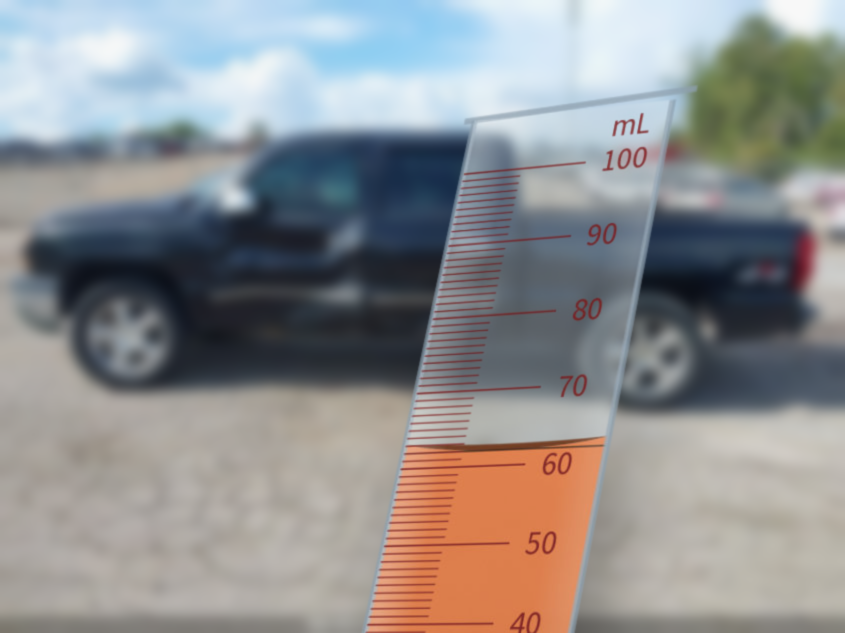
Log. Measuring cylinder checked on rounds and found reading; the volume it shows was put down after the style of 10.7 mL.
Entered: 62 mL
